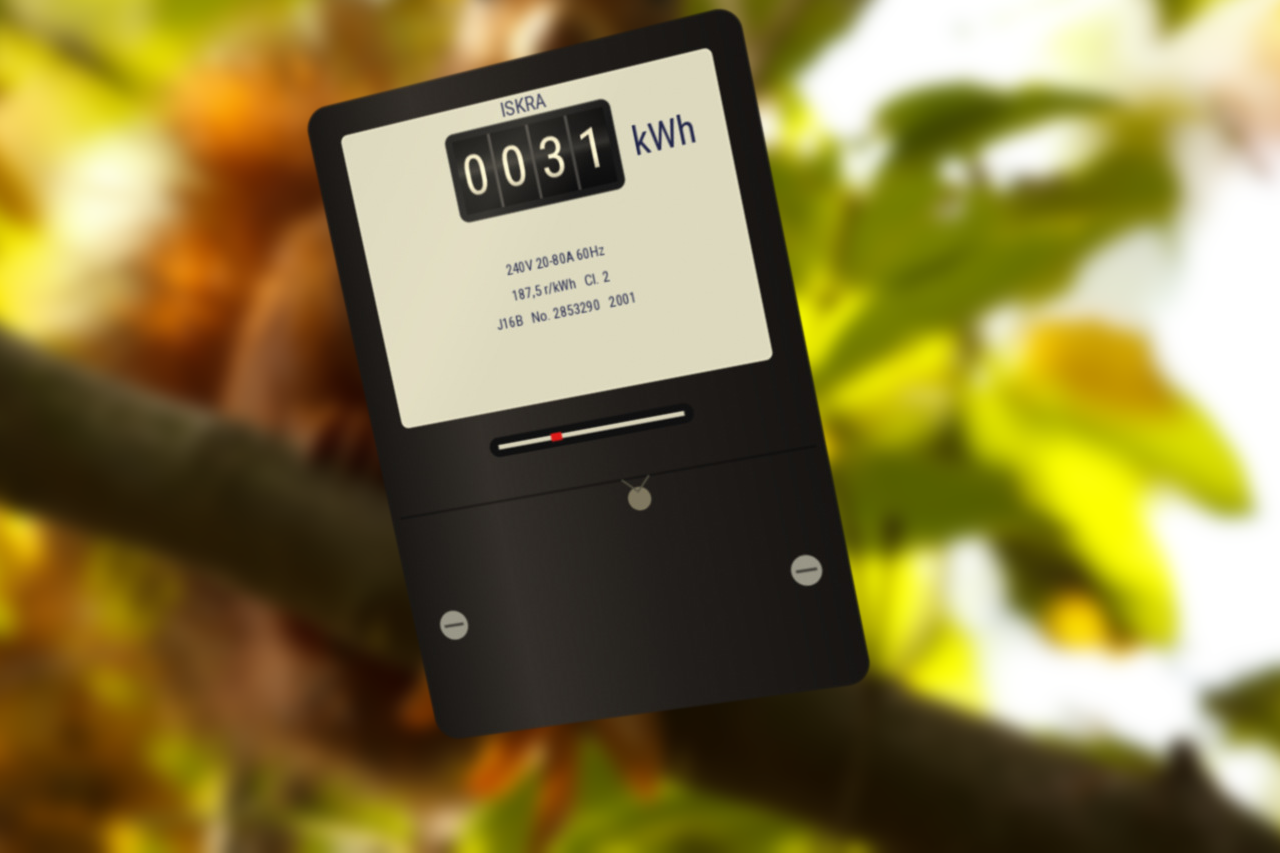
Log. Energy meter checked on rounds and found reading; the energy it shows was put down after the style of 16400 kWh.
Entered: 31 kWh
